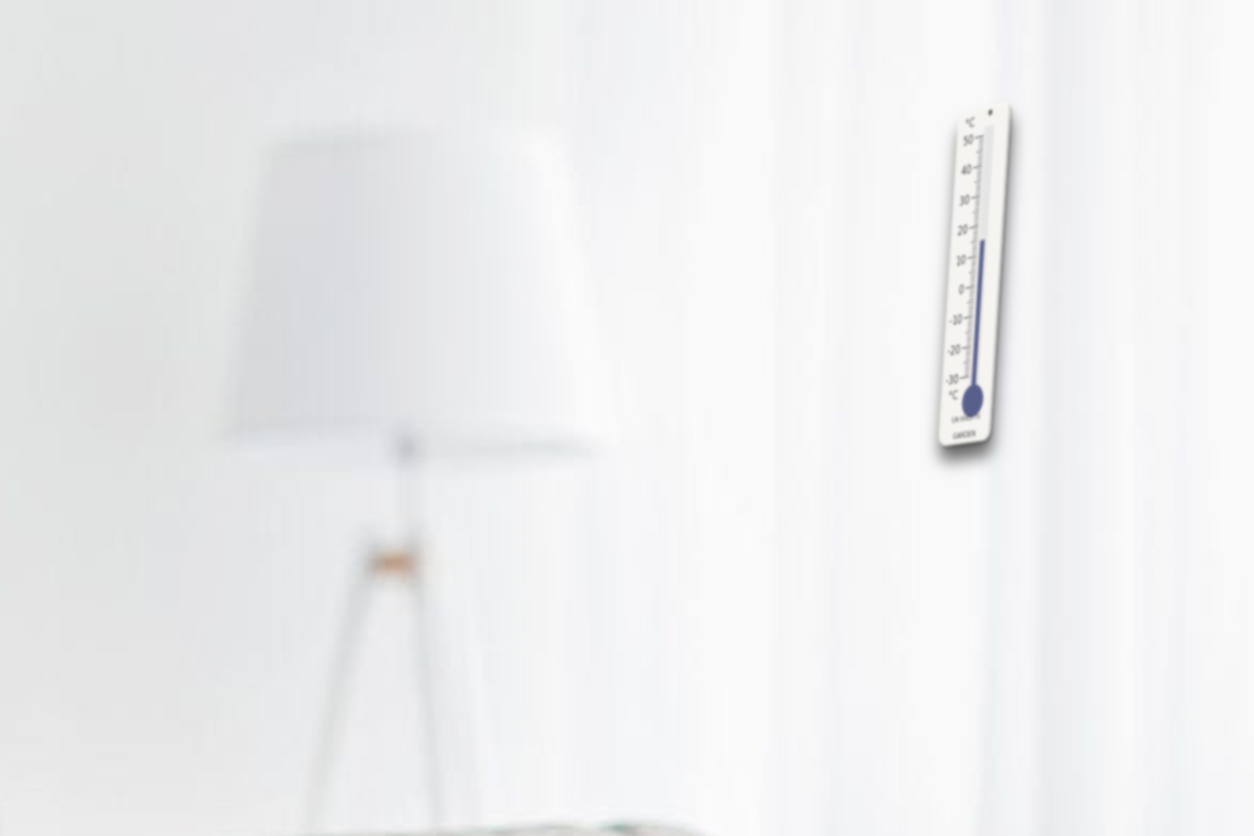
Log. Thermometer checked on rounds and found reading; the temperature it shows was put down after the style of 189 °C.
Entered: 15 °C
